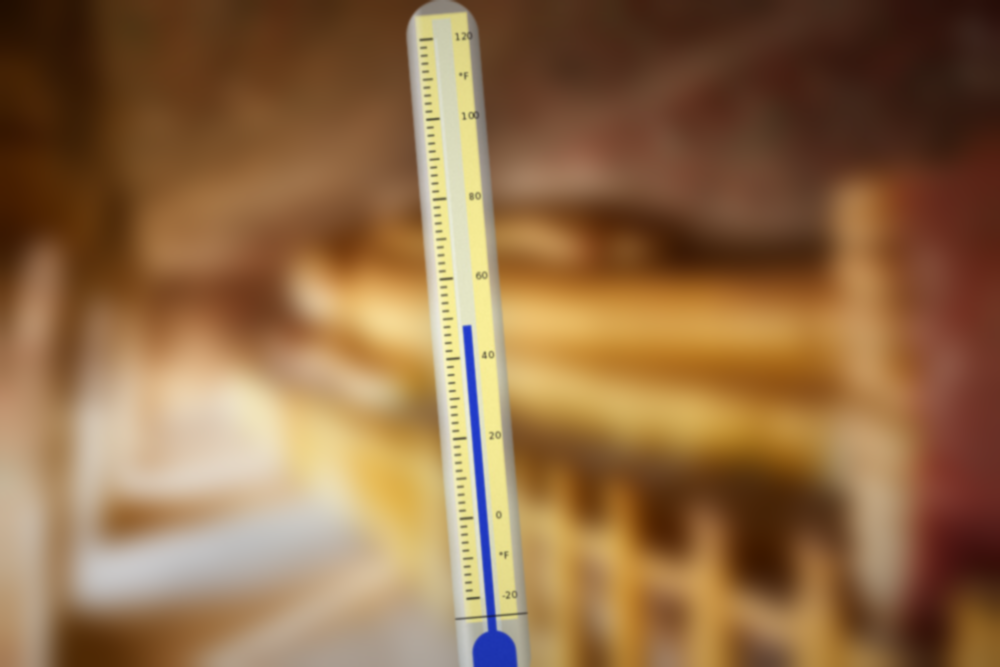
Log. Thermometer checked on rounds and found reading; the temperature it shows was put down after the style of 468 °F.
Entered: 48 °F
